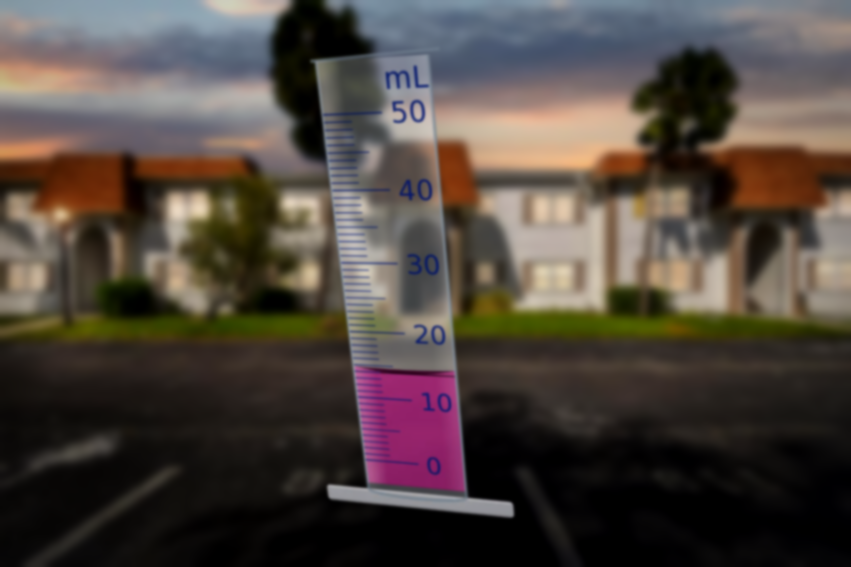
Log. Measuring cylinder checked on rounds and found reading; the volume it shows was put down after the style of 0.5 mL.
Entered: 14 mL
